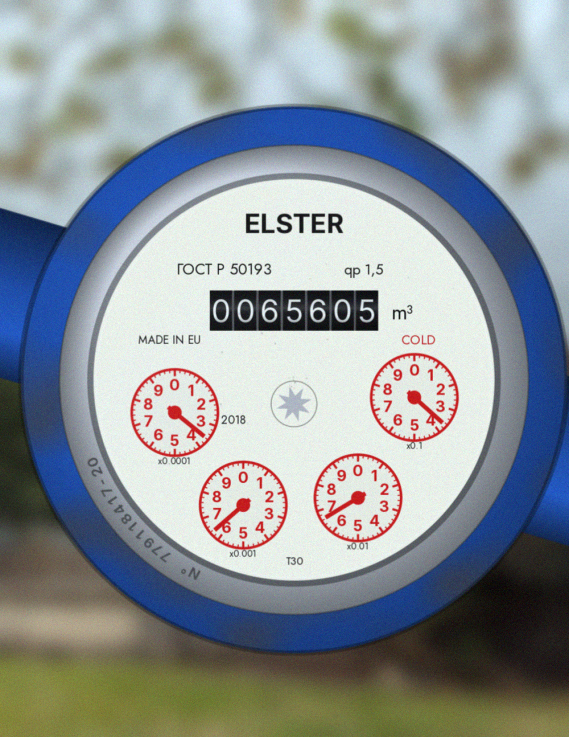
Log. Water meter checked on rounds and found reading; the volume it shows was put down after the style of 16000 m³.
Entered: 65605.3663 m³
